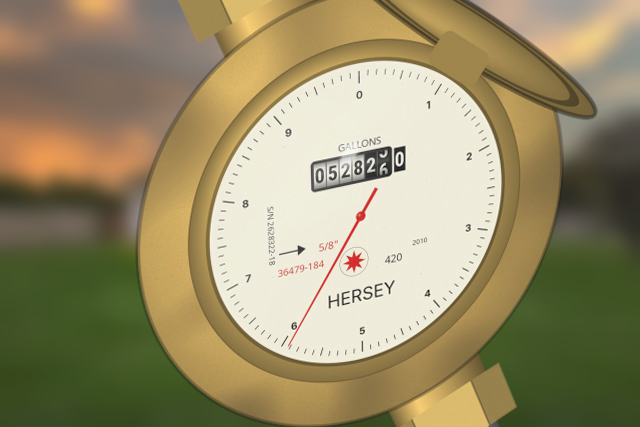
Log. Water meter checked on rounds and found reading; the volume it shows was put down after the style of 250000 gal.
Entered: 528255.9 gal
